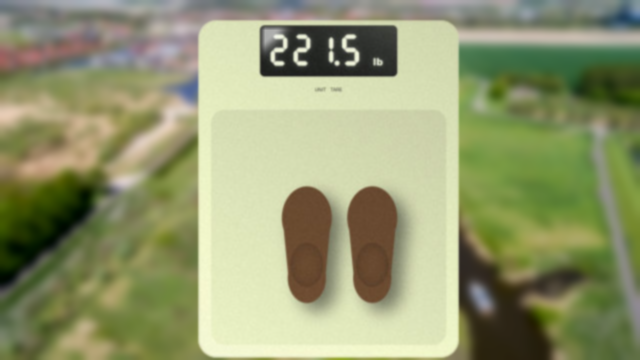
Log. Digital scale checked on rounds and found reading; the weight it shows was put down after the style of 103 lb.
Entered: 221.5 lb
